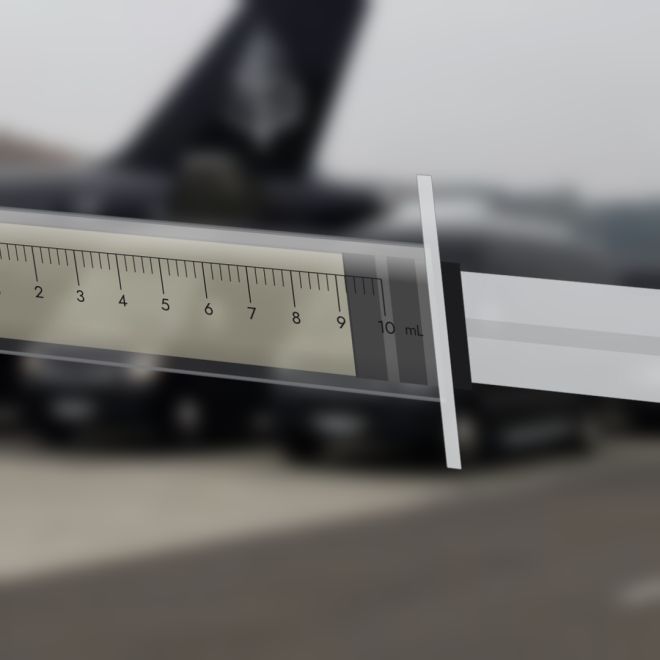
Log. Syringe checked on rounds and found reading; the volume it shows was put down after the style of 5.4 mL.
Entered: 9.2 mL
